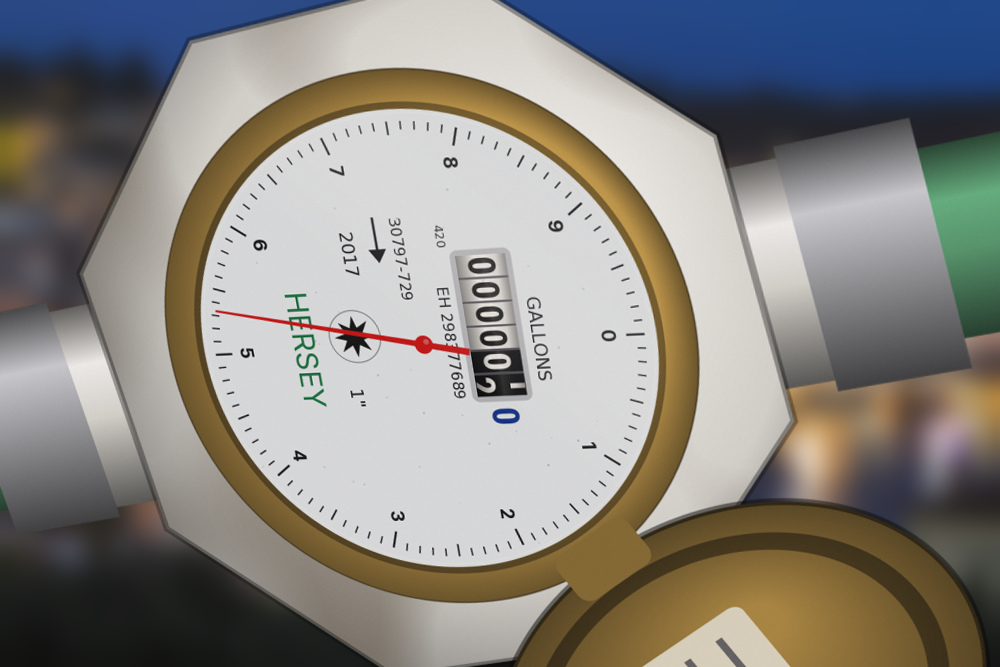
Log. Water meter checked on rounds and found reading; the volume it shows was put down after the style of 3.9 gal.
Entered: 15.3 gal
